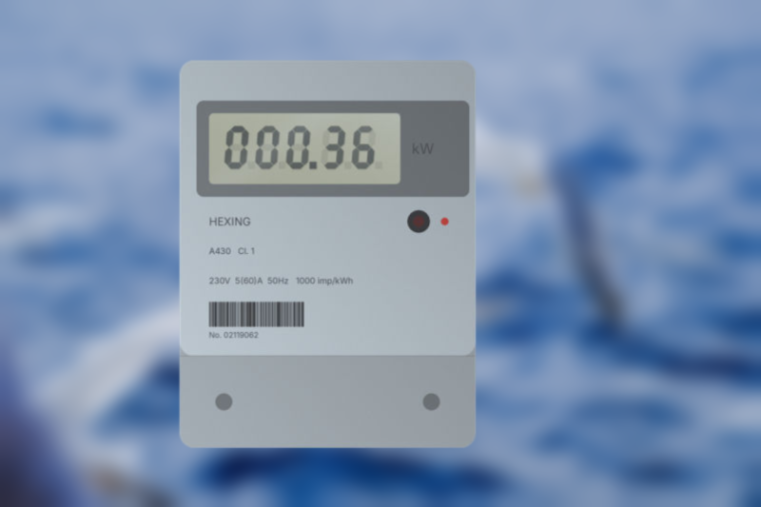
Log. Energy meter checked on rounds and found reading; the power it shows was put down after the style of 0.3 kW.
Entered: 0.36 kW
